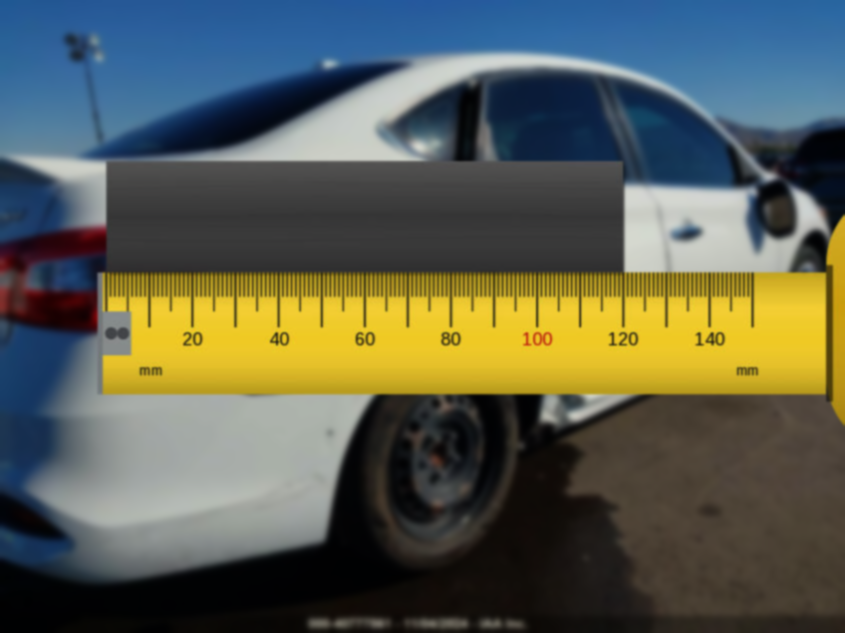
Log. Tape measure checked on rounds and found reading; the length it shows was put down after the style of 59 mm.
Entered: 120 mm
